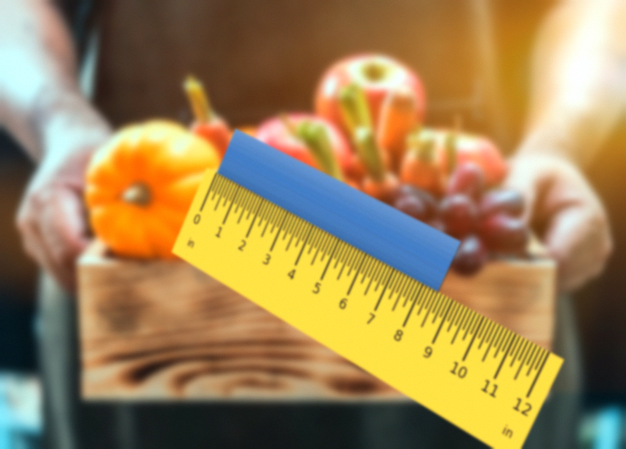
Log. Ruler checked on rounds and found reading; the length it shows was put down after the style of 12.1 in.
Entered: 8.5 in
